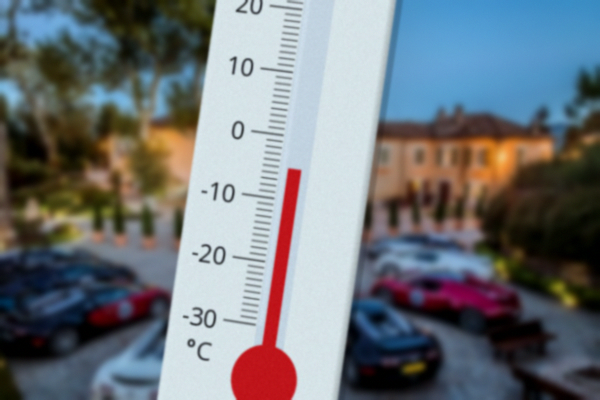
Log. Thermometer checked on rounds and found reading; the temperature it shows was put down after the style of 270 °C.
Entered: -5 °C
